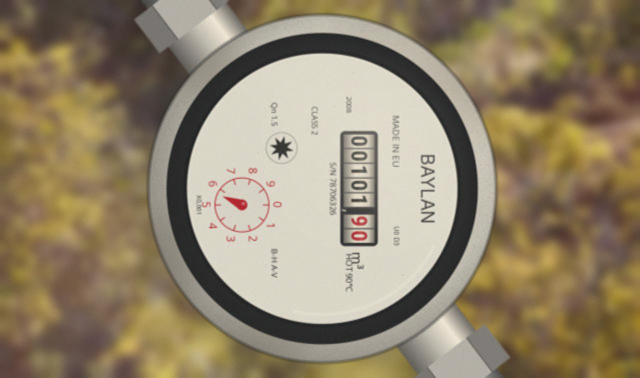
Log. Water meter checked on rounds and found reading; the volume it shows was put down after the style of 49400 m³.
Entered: 101.905 m³
